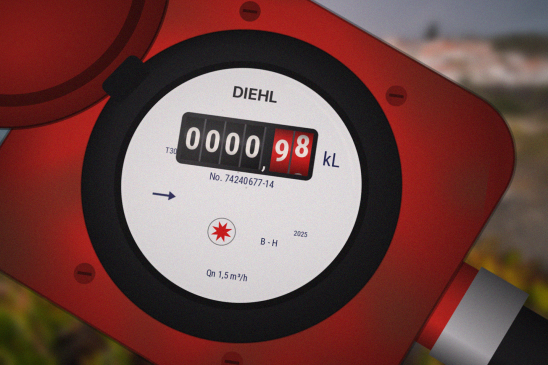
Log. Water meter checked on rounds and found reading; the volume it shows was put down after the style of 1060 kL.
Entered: 0.98 kL
